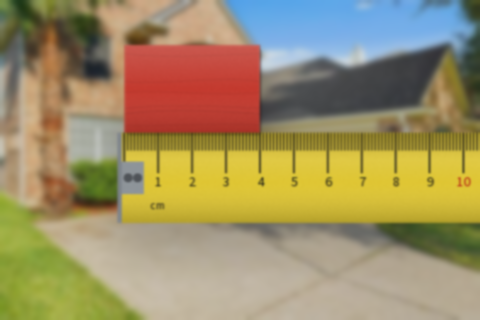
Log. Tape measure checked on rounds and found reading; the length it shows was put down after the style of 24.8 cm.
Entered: 4 cm
